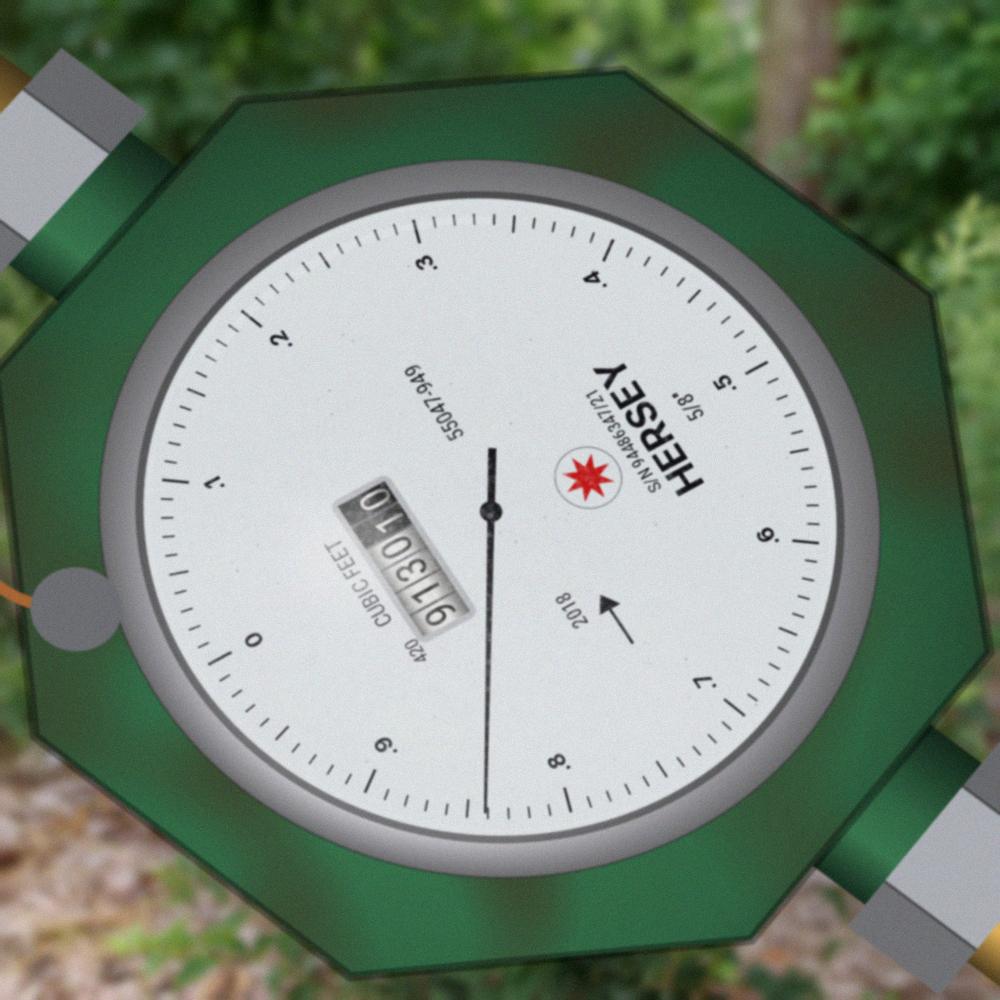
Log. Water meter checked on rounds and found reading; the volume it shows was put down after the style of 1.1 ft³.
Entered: 913009.84 ft³
